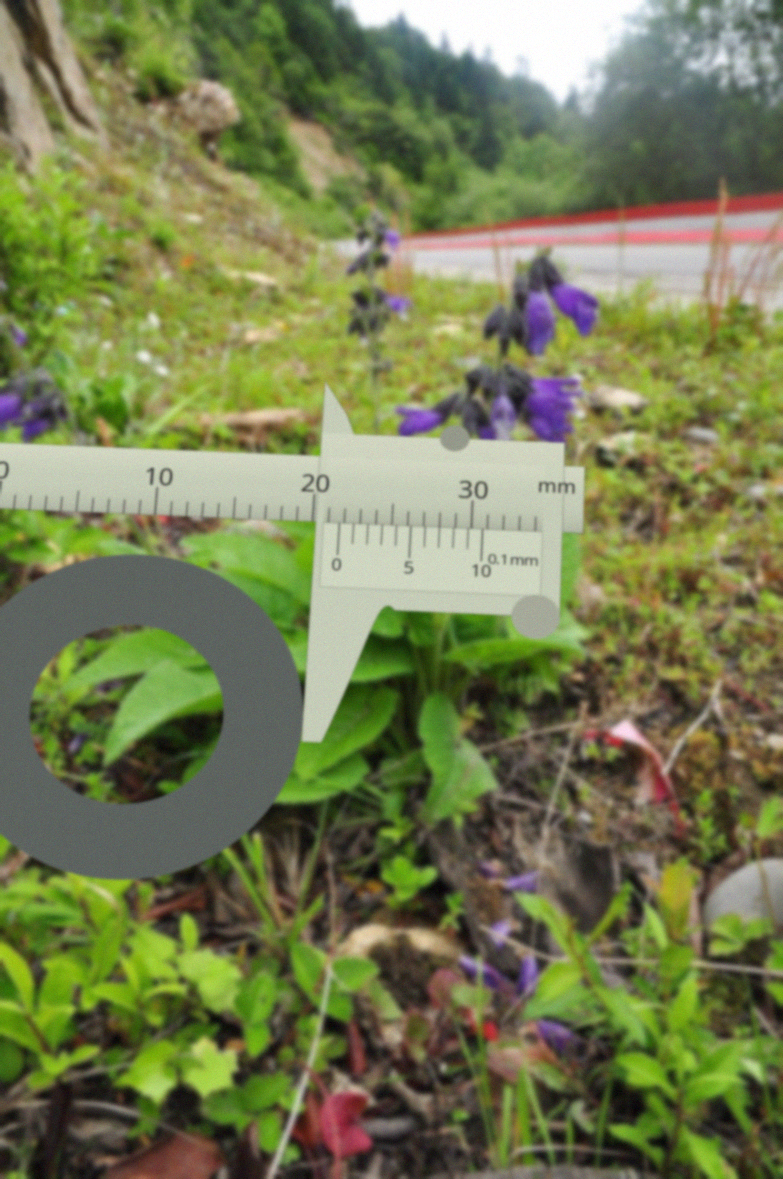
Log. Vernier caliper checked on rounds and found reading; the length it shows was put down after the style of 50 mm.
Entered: 21.7 mm
